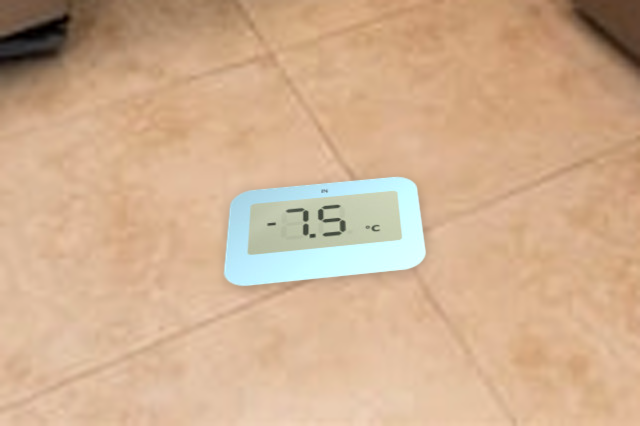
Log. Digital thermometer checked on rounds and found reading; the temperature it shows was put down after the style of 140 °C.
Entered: -7.5 °C
